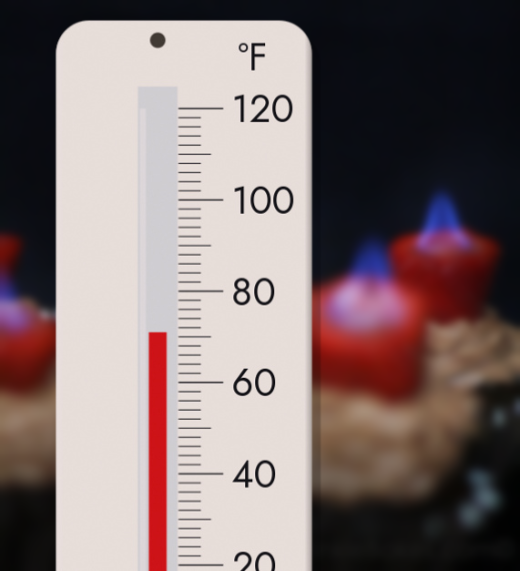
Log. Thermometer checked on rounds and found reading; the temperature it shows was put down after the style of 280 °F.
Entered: 71 °F
